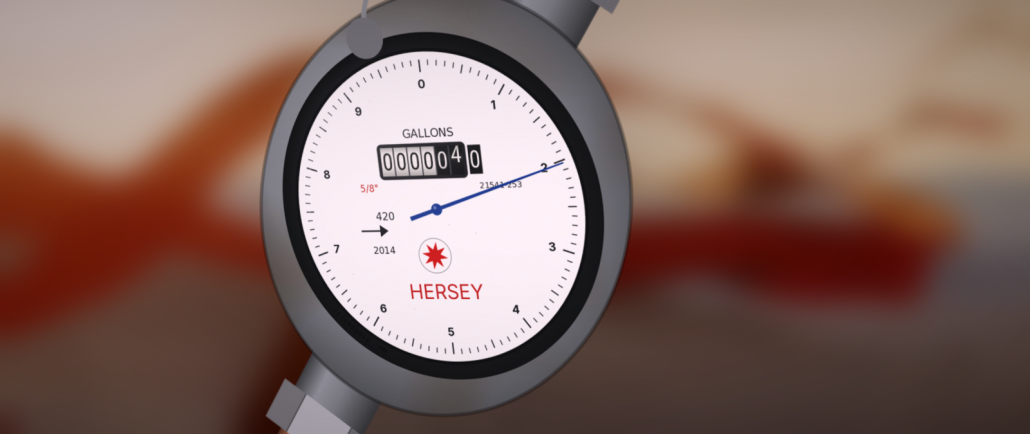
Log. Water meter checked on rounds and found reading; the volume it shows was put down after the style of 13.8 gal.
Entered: 42.0 gal
